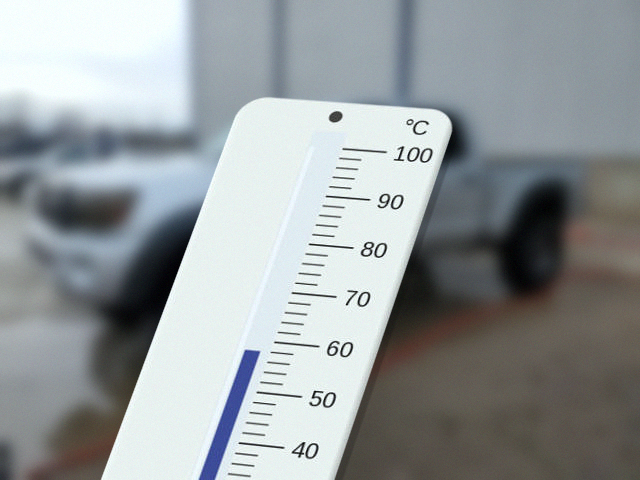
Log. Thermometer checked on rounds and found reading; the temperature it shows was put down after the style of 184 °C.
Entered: 58 °C
